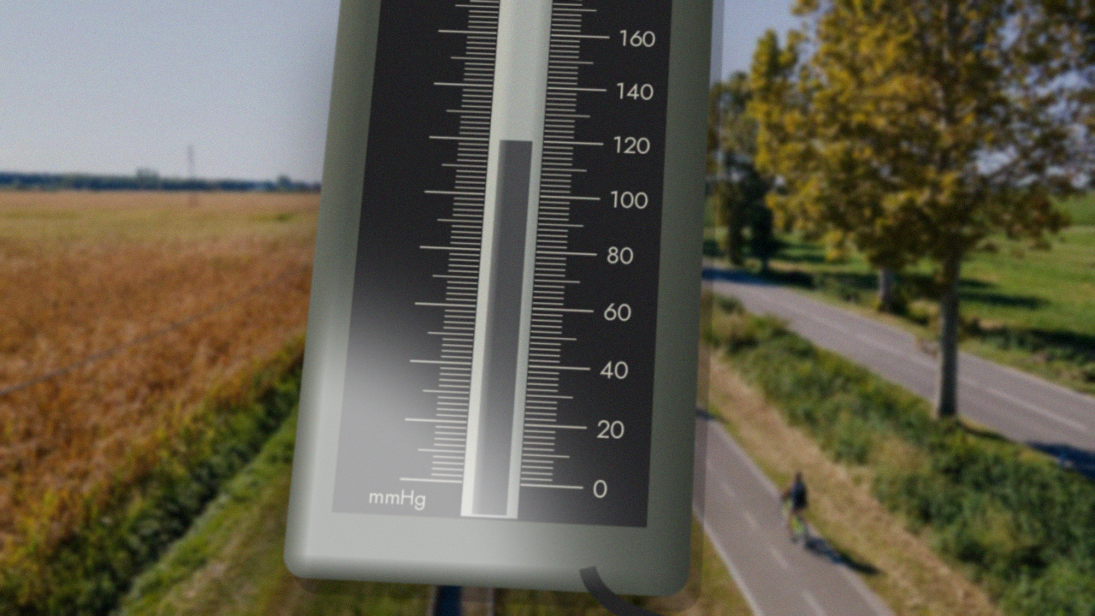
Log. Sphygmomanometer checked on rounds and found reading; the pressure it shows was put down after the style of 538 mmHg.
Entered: 120 mmHg
